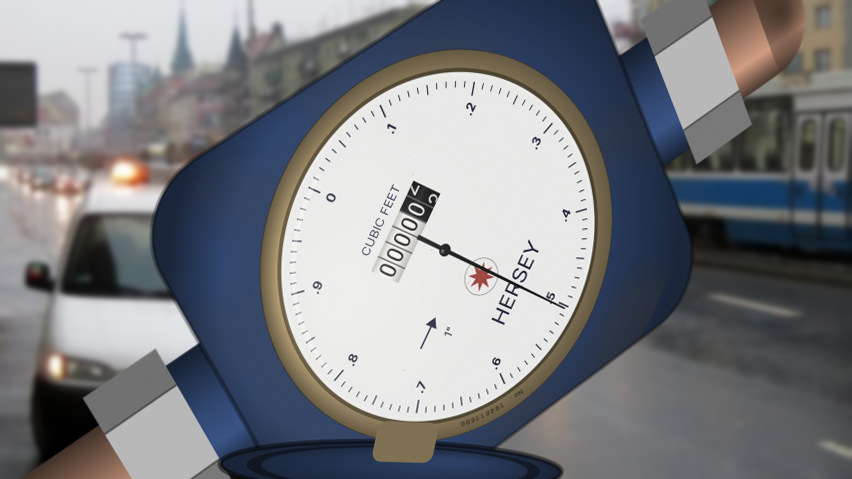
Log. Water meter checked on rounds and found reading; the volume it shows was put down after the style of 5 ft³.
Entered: 2.50 ft³
